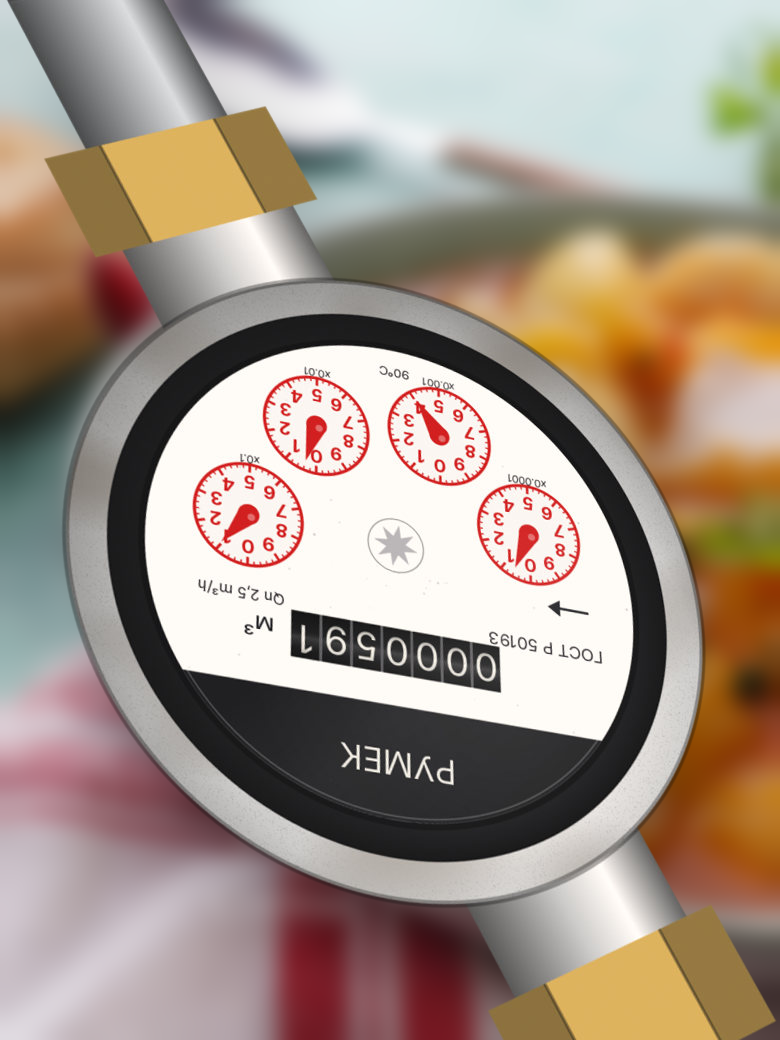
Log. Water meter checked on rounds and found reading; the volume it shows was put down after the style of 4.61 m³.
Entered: 591.1040 m³
